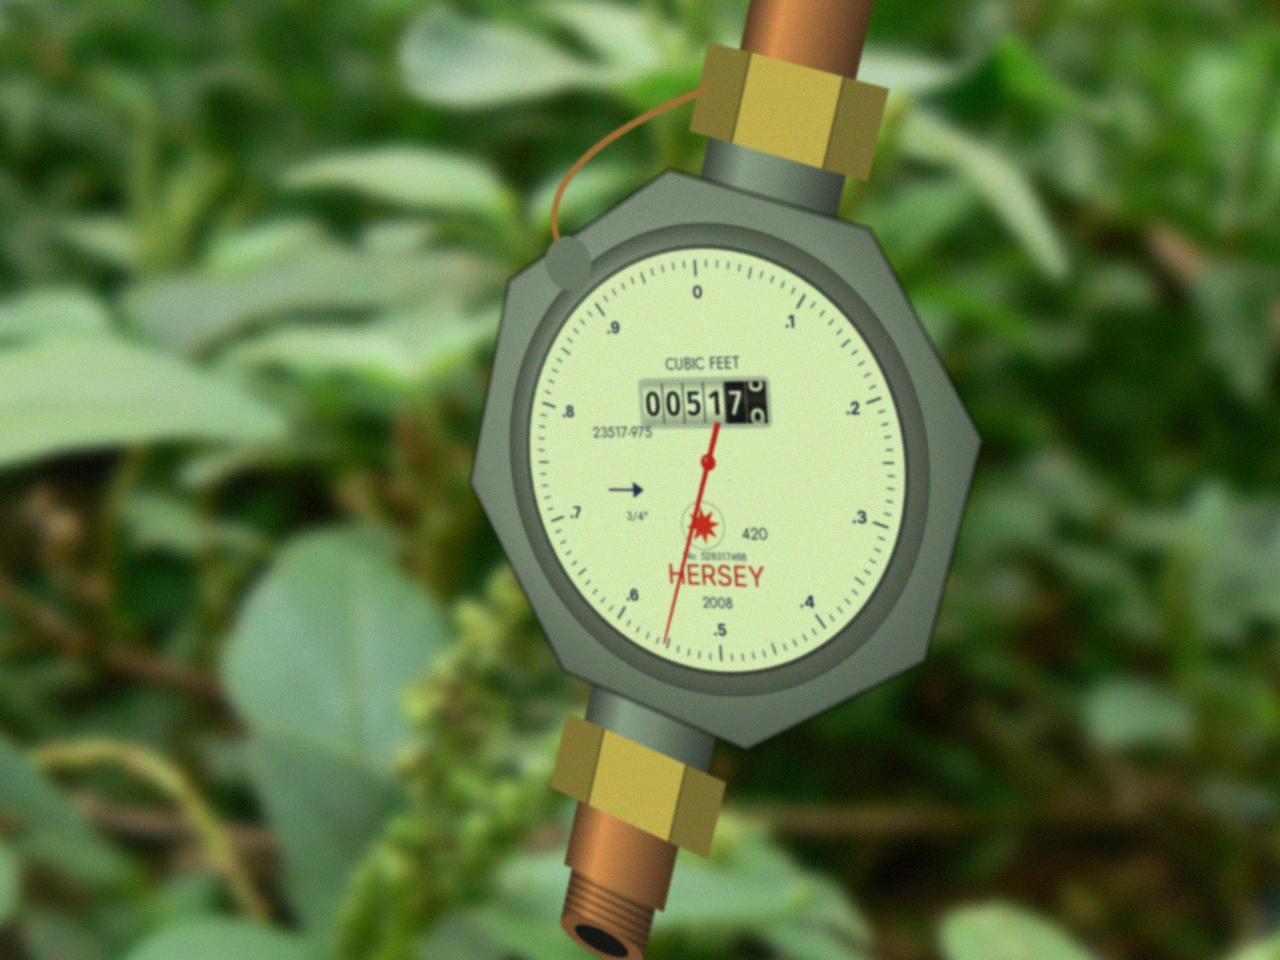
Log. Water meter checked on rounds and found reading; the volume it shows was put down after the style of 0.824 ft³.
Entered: 5178.55 ft³
